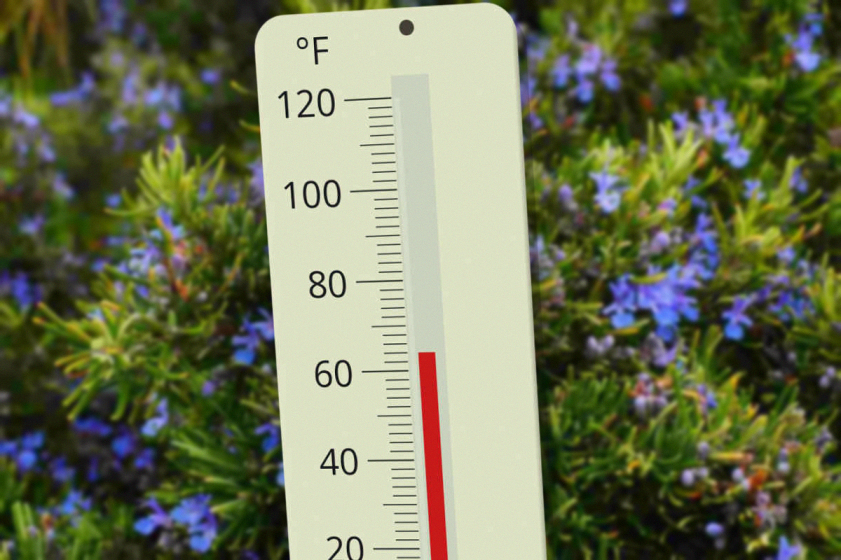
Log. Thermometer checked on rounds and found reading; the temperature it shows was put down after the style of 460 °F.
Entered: 64 °F
